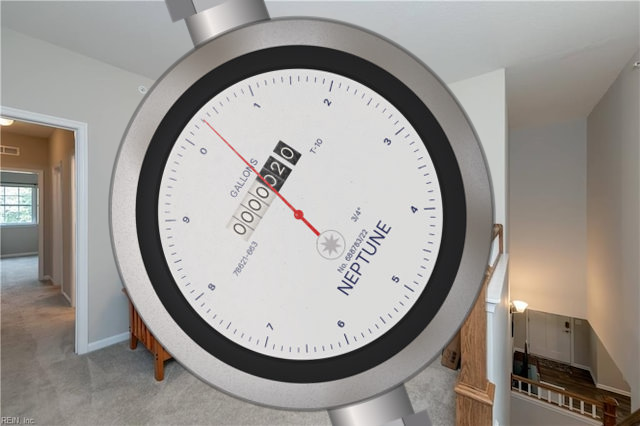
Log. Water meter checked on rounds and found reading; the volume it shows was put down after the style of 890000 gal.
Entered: 20.3 gal
